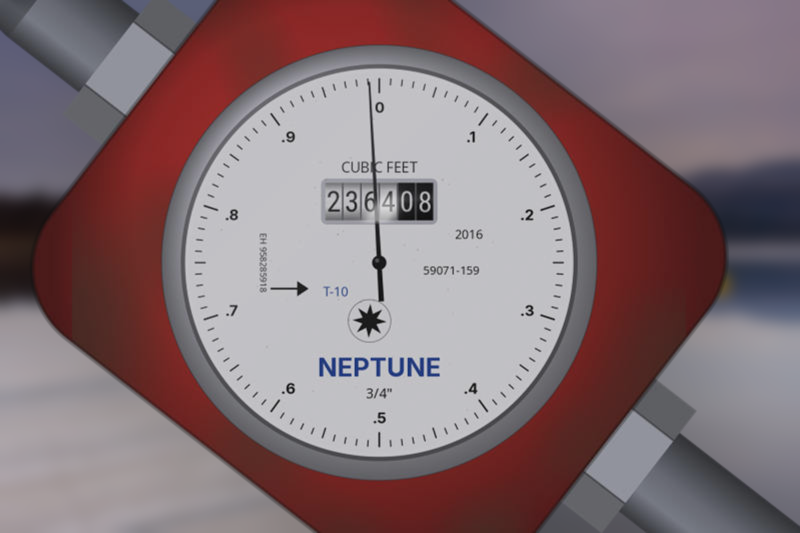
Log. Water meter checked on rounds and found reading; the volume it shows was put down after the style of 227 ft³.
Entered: 236407.99 ft³
